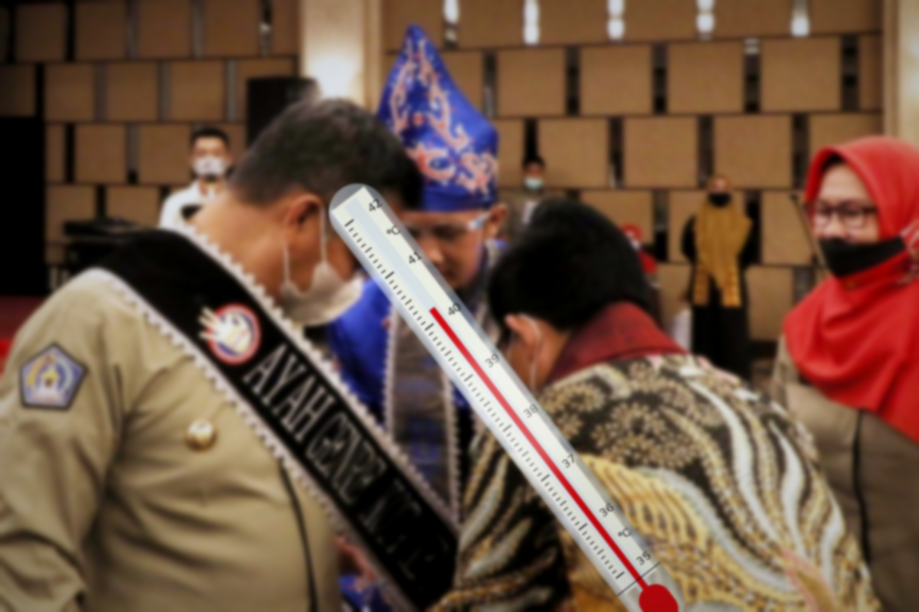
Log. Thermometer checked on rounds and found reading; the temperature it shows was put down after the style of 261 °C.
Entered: 40.2 °C
